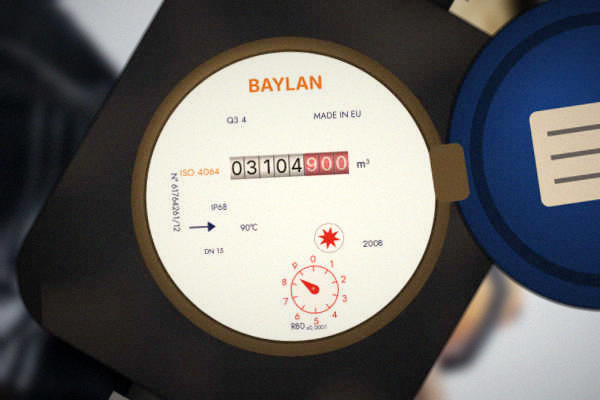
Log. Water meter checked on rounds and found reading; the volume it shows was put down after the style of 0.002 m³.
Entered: 3104.9008 m³
